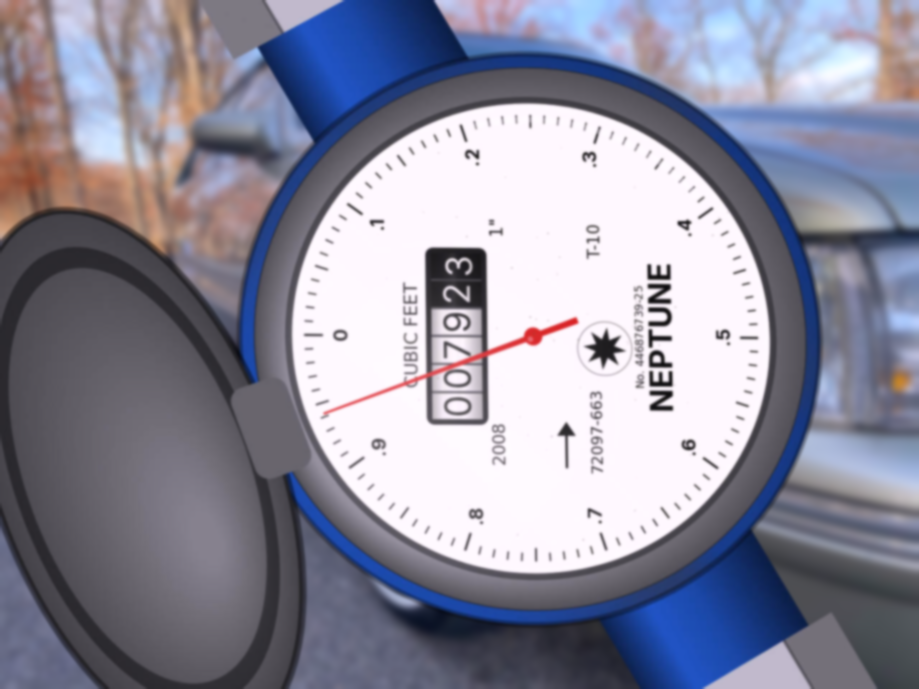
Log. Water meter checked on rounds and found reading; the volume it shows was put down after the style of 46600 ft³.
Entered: 7922.94 ft³
